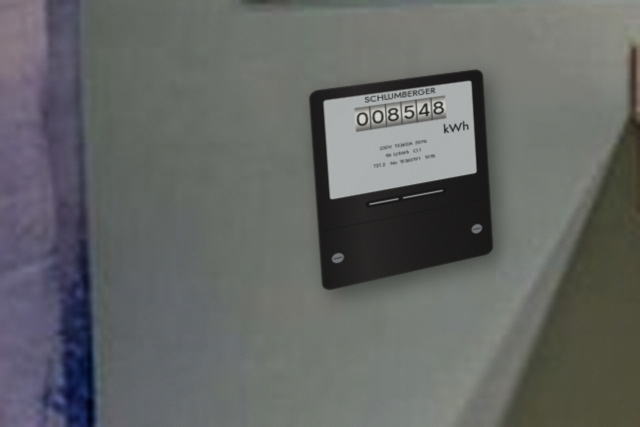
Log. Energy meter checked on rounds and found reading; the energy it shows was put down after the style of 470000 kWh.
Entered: 8548 kWh
